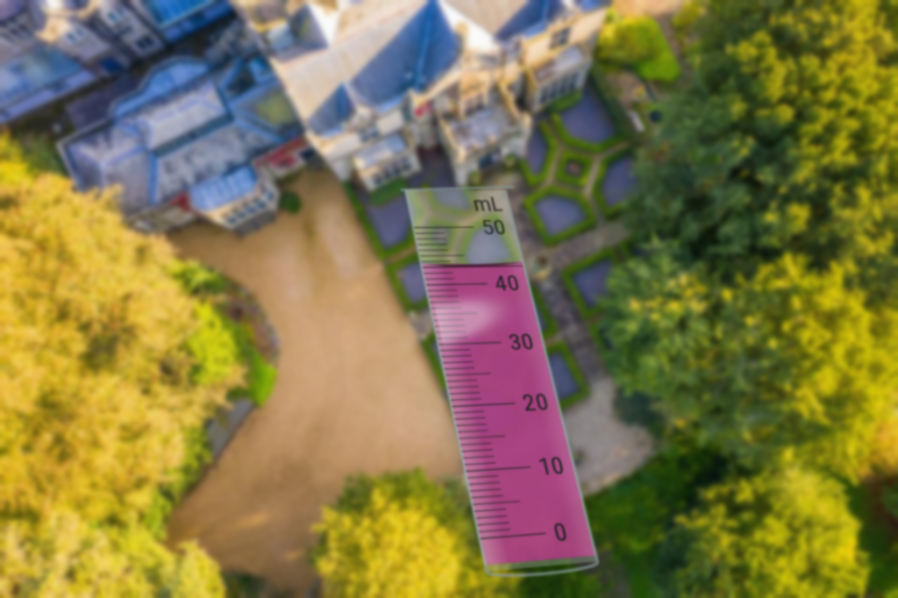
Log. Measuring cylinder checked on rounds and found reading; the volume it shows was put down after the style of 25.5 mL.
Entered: 43 mL
